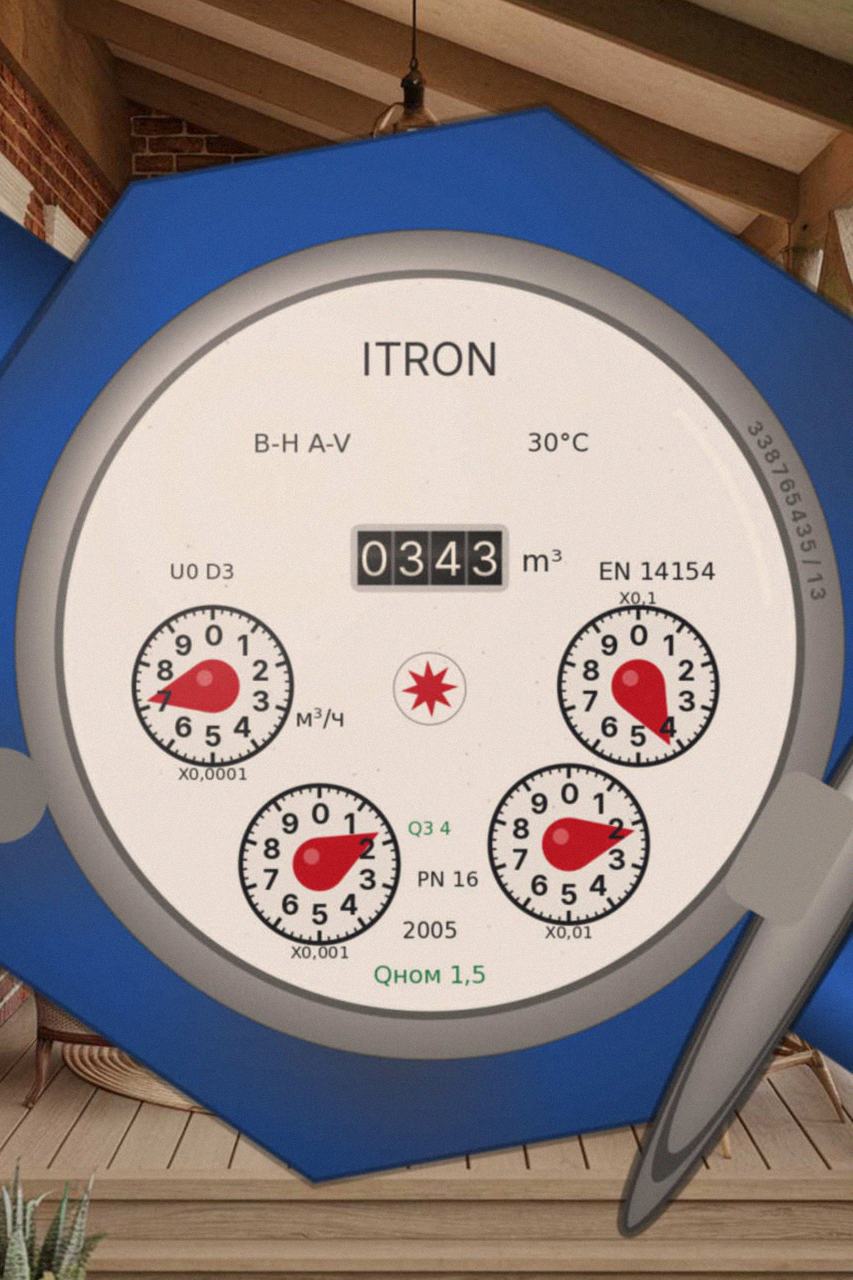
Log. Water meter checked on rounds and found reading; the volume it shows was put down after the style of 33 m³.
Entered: 343.4217 m³
